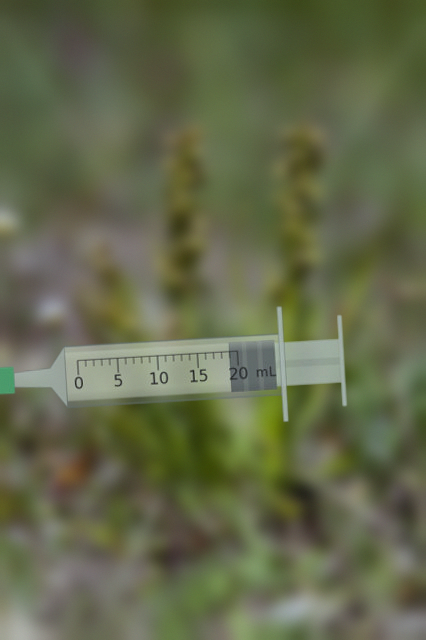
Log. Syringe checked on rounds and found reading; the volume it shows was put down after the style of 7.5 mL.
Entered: 19 mL
